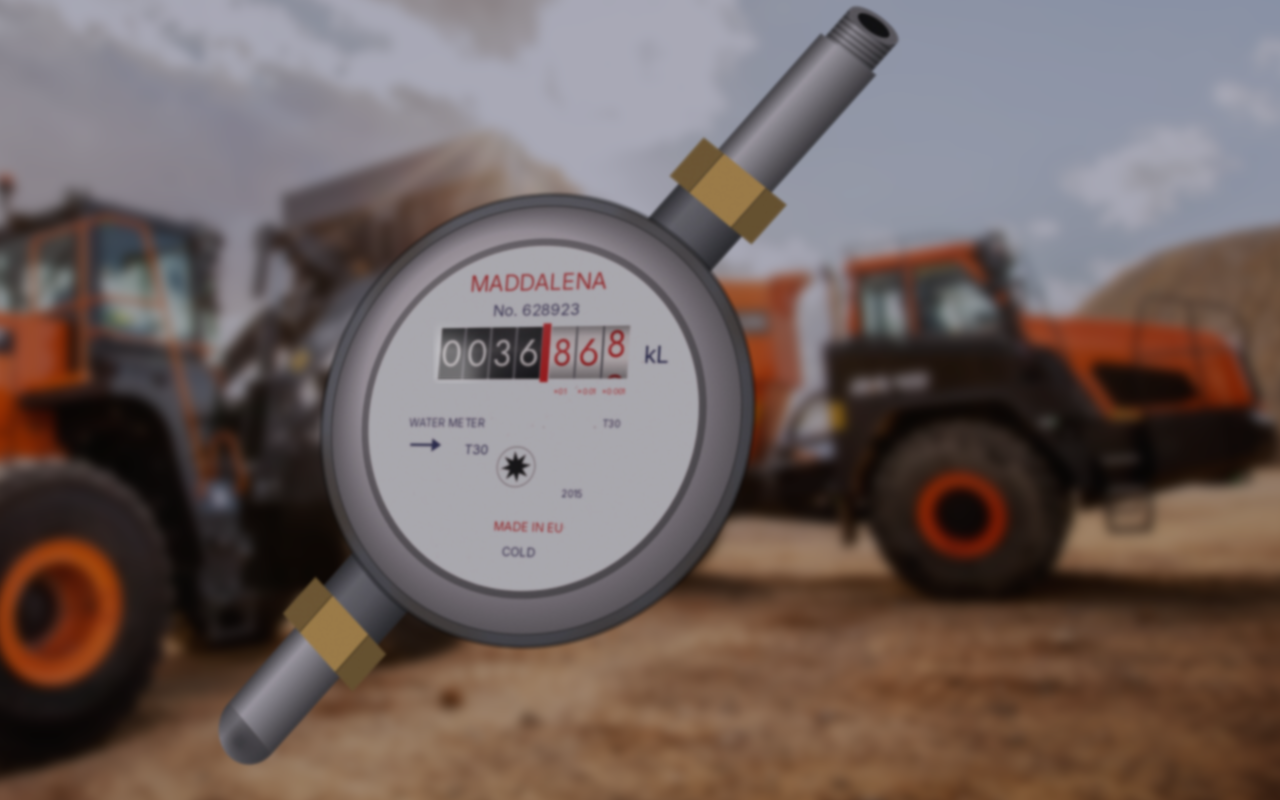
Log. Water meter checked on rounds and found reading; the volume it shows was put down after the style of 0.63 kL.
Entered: 36.868 kL
